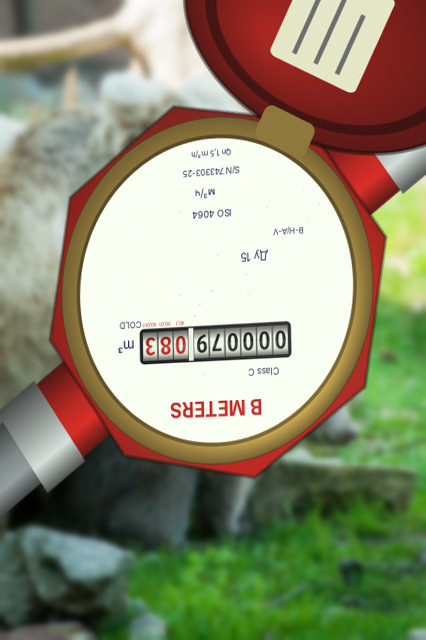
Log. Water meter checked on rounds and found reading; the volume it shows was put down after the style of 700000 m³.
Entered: 79.083 m³
